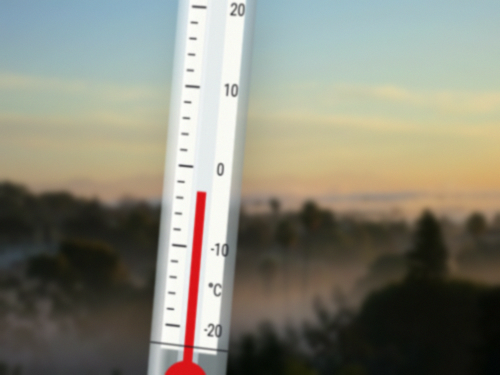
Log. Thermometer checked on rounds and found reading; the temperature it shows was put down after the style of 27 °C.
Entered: -3 °C
